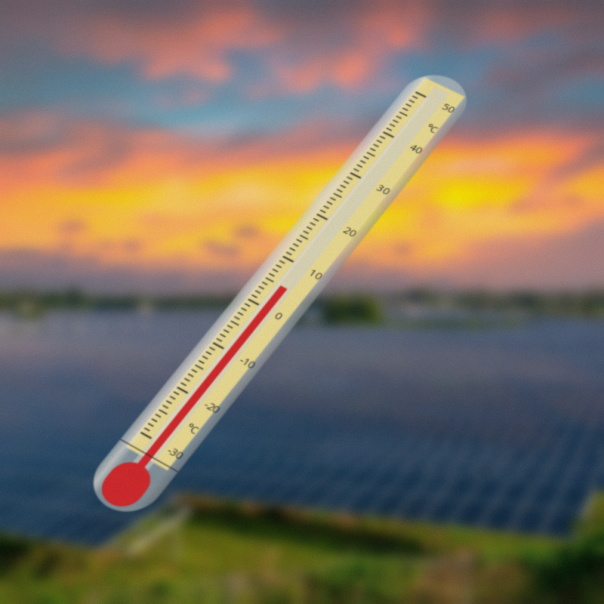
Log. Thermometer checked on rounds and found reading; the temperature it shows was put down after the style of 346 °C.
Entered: 5 °C
